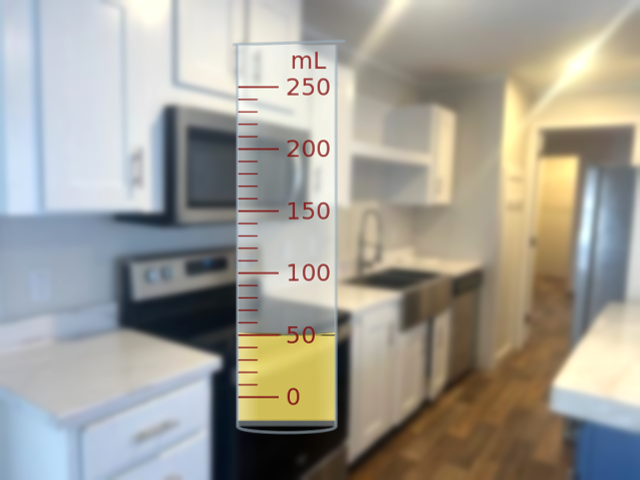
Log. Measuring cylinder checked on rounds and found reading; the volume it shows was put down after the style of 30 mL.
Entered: 50 mL
